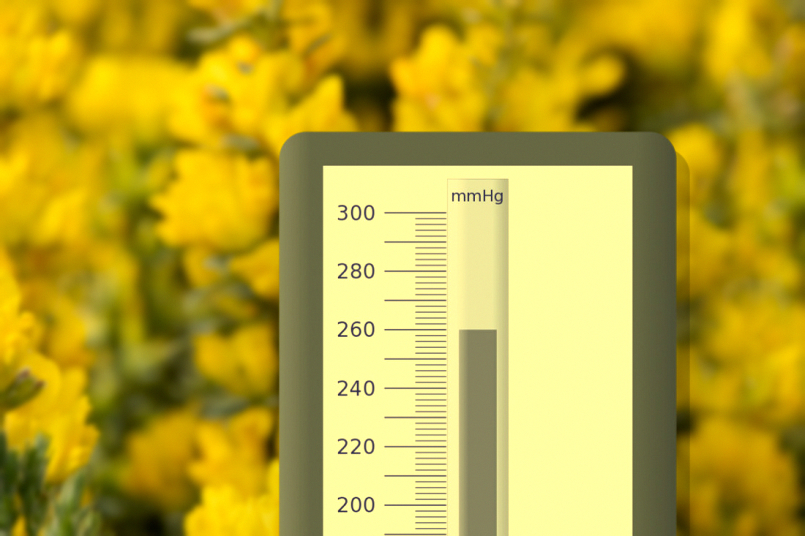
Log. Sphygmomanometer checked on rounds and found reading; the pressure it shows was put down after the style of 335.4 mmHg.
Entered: 260 mmHg
